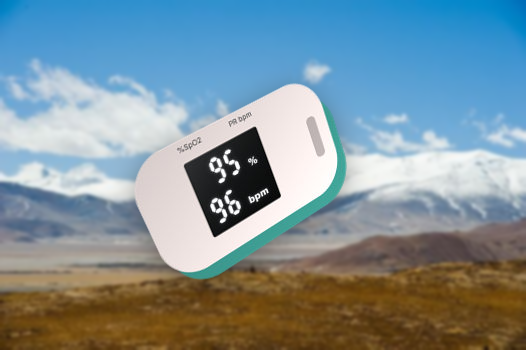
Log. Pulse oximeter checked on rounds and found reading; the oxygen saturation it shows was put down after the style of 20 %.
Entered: 95 %
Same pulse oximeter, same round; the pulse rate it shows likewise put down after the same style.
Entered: 96 bpm
